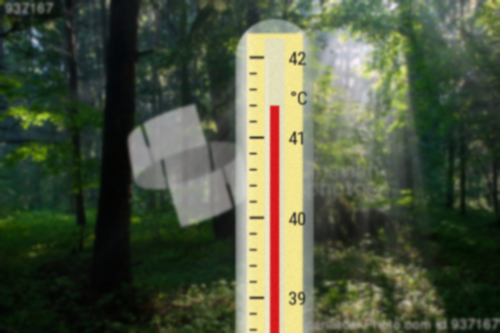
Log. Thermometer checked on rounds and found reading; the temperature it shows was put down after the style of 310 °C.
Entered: 41.4 °C
